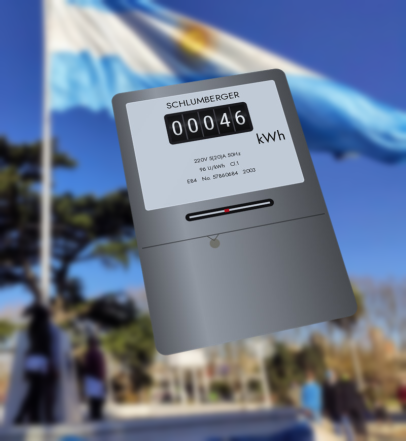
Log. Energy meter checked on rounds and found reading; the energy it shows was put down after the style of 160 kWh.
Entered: 46 kWh
